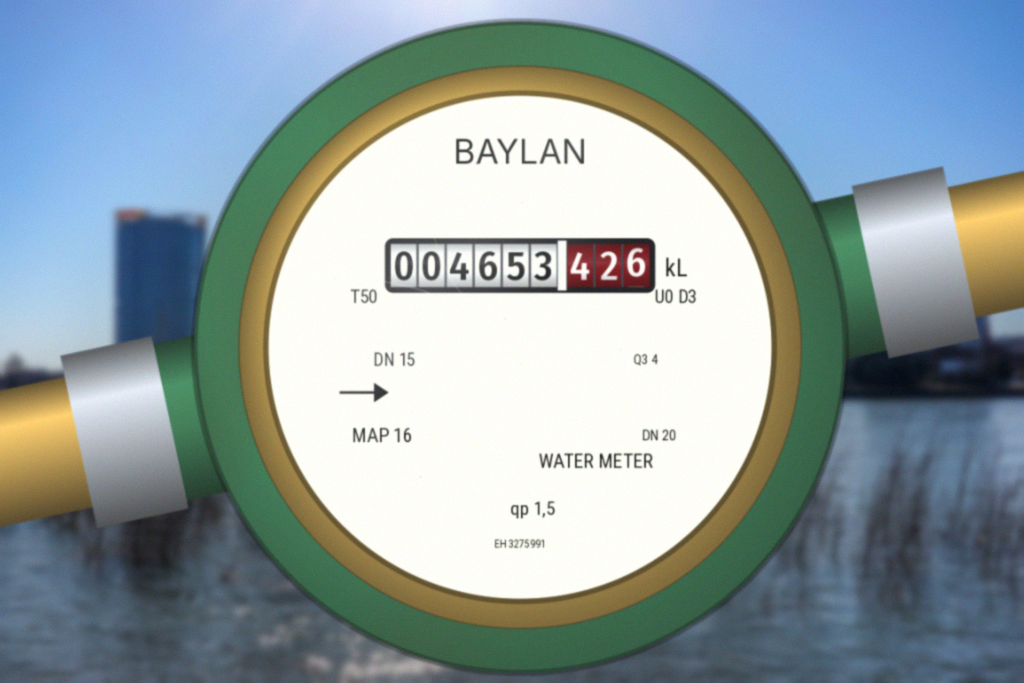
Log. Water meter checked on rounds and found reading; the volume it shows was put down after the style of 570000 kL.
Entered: 4653.426 kL
